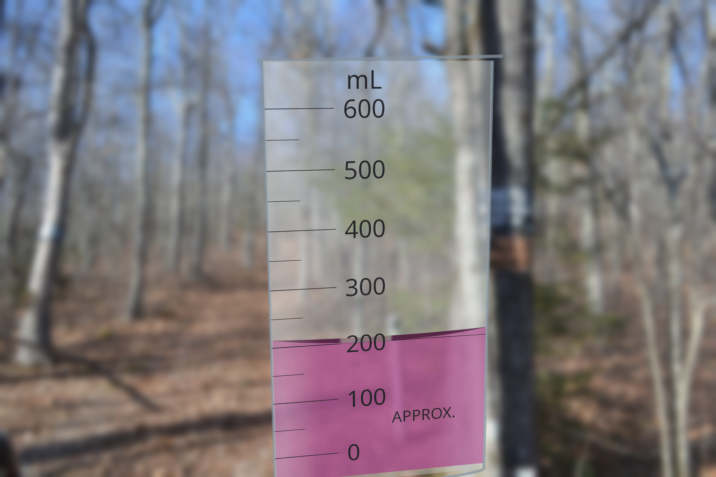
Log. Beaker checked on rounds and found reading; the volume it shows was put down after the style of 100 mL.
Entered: 200 mL
